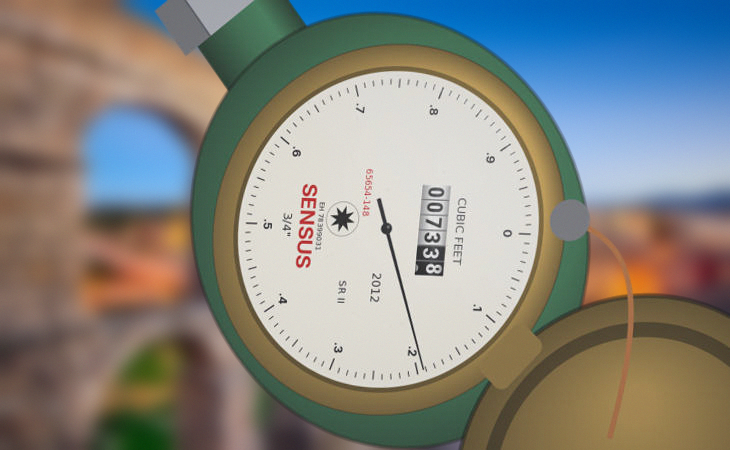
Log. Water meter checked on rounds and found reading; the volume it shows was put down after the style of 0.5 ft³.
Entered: 7338.19 ft³
